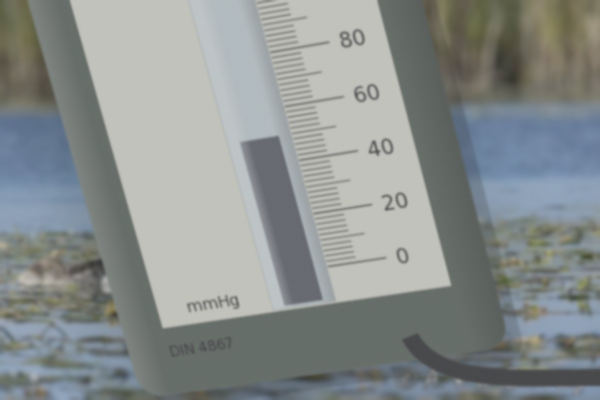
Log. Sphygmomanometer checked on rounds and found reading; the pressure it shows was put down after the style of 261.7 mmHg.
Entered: 50 mmHg
